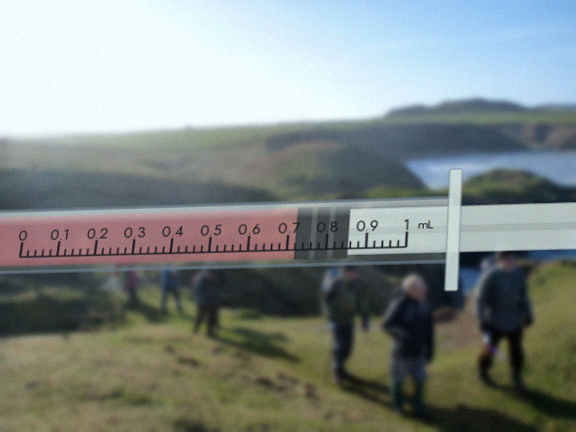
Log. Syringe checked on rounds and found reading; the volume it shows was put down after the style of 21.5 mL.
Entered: 0.72 mL
